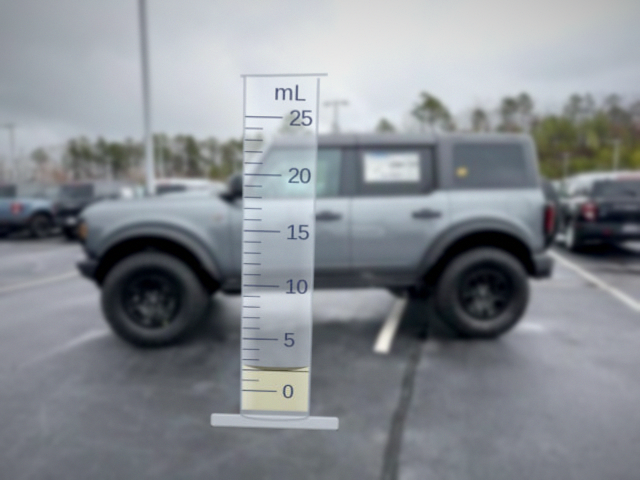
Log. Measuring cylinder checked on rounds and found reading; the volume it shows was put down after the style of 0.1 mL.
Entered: 2 mL
